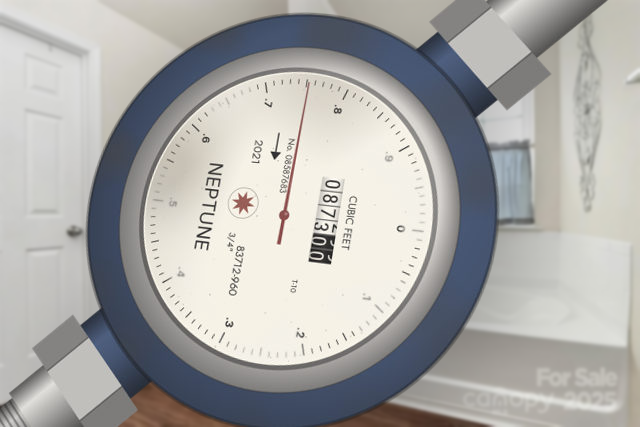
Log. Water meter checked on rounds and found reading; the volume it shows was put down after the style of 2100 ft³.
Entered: 87299.75 ft³
